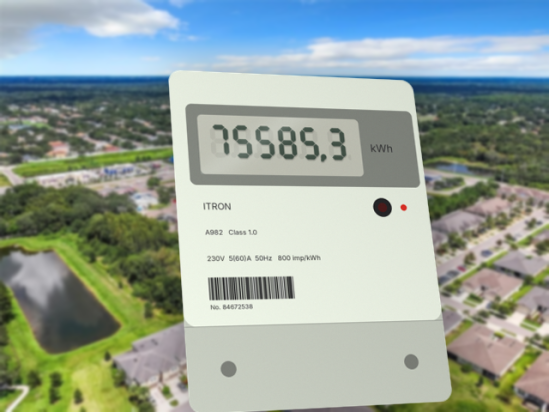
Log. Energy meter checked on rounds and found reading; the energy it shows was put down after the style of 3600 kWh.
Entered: 75585.3 kWh
